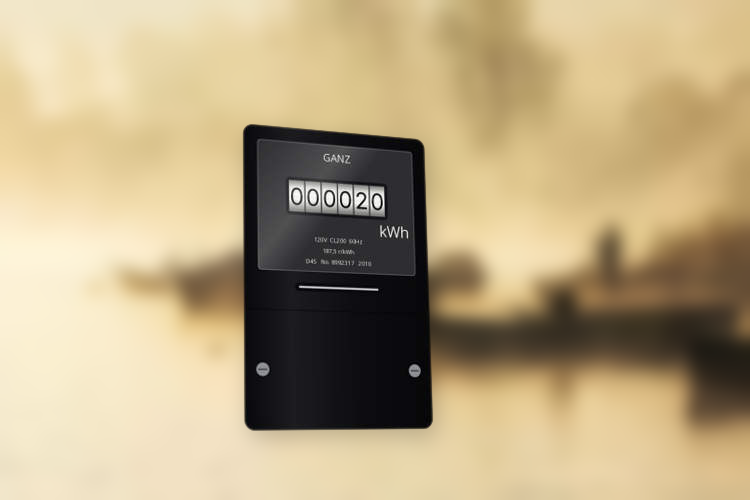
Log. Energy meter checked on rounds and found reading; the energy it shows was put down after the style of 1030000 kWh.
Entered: 20 kWh
